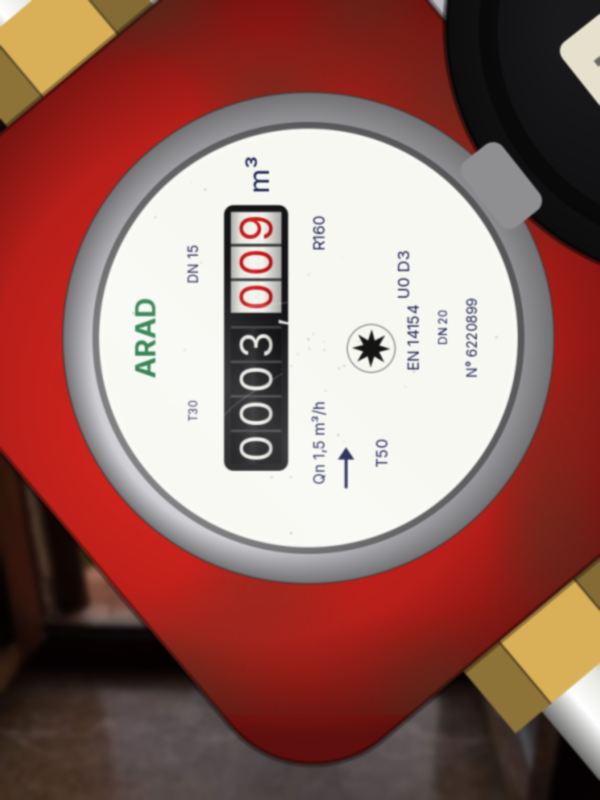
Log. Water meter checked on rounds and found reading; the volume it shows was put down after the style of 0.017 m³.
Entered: 3.009 m³
